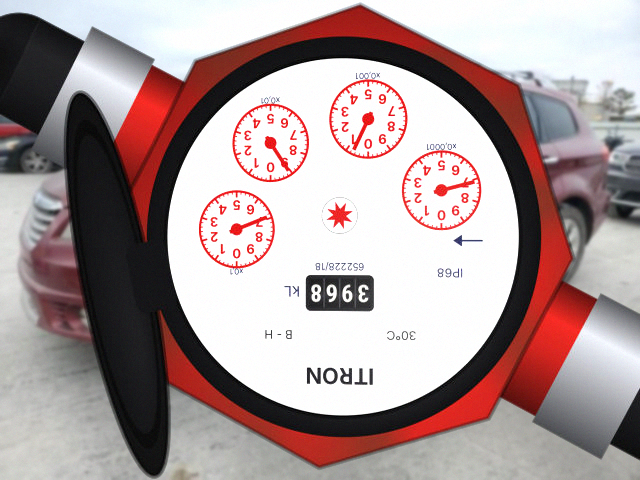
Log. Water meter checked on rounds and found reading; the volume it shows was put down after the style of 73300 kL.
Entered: 3968.6907 kL
